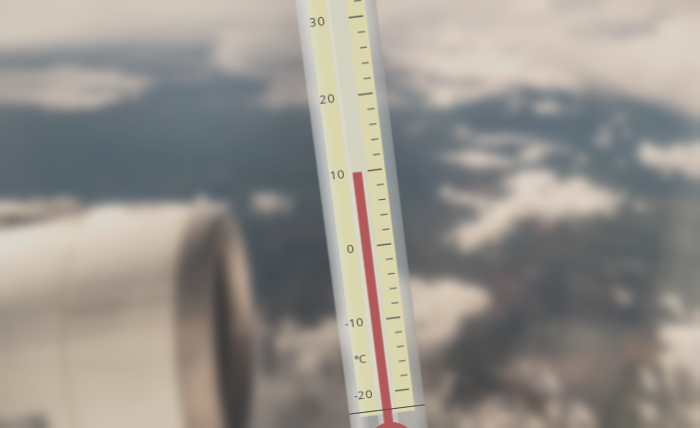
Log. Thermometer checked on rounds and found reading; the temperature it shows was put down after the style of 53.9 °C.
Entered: 10 °C
